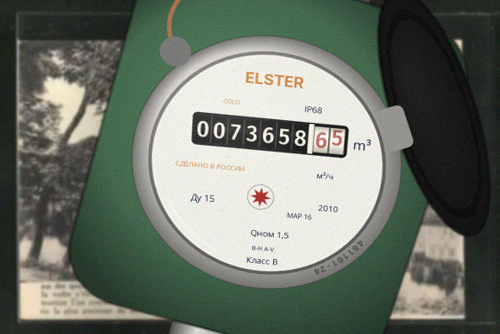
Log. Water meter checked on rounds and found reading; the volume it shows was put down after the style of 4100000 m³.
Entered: 73658.65 m³
